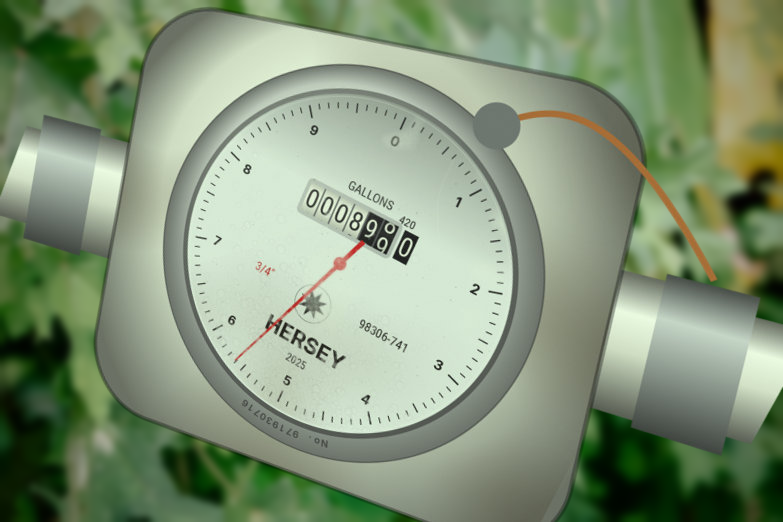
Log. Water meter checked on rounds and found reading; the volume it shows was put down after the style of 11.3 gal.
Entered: 8985.6 gal
